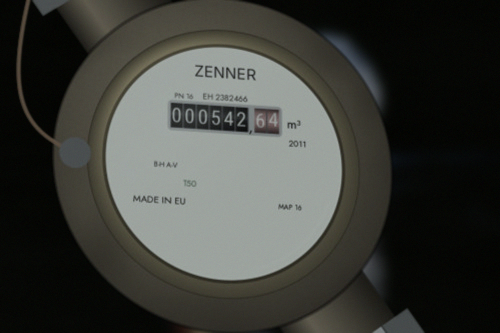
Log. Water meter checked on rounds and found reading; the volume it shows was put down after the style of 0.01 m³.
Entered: 542.64 m³
